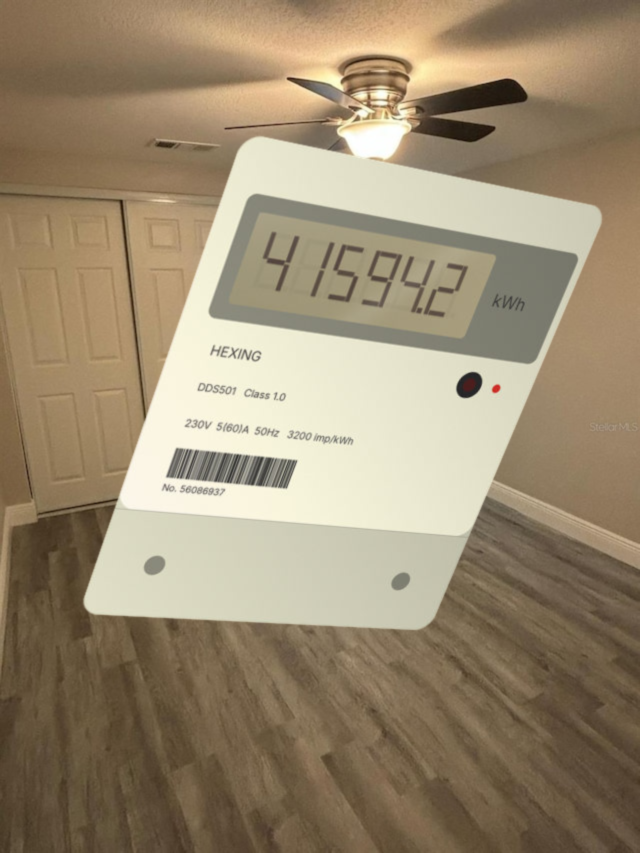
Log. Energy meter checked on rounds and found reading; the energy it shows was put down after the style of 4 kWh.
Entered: 41594.2 kWh
